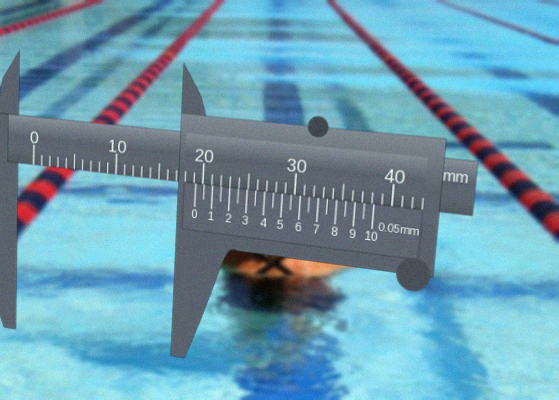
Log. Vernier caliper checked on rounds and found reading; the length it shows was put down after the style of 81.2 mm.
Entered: 19.2 mm
